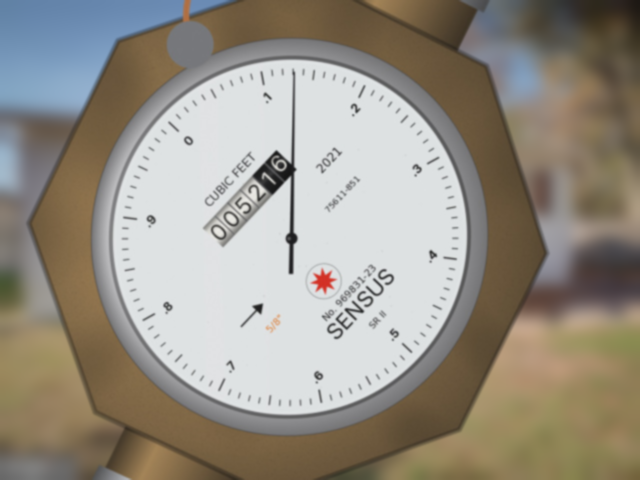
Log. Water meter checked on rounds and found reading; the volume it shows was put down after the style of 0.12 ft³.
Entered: 5216.13 ft³
